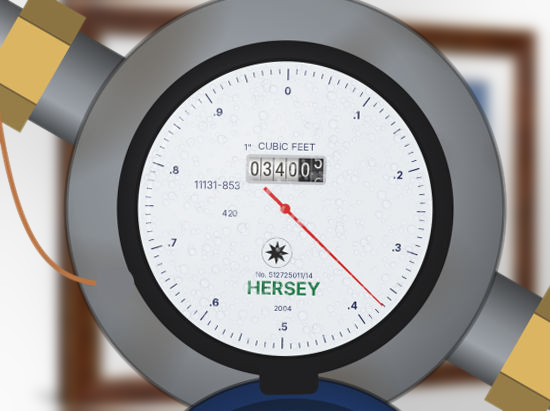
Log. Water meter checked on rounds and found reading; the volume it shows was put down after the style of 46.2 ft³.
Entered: 34005.37 ft³
